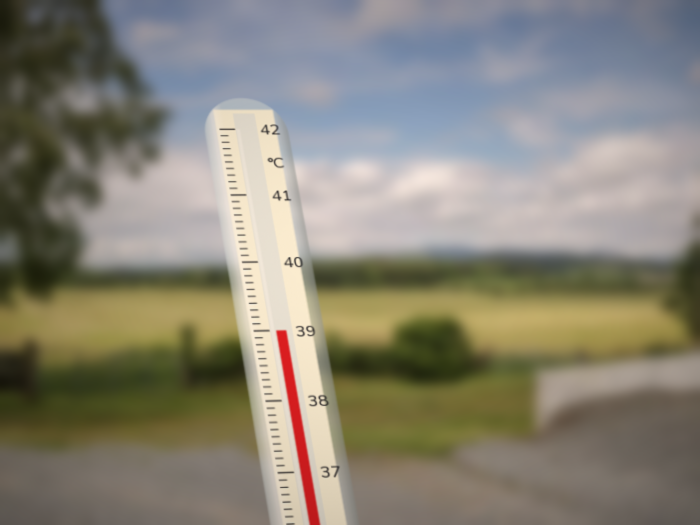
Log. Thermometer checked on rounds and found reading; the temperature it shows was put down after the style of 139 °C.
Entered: 39 °C
